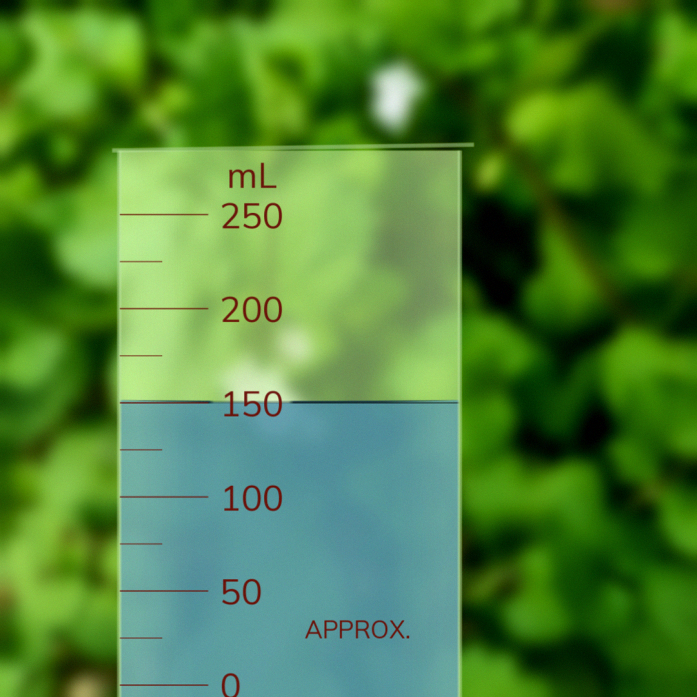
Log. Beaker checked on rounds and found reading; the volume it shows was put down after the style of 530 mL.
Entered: 150 mL
